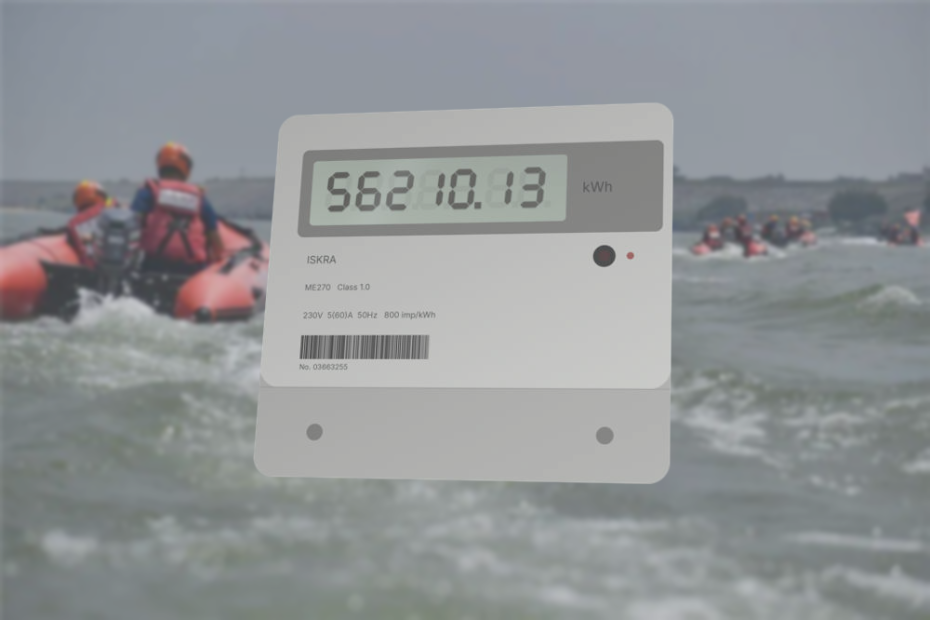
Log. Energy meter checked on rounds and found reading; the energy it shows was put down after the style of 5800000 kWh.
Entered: 56210.13 kWh
